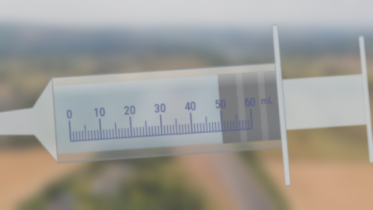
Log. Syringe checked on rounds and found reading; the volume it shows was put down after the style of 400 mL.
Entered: 50 mL
